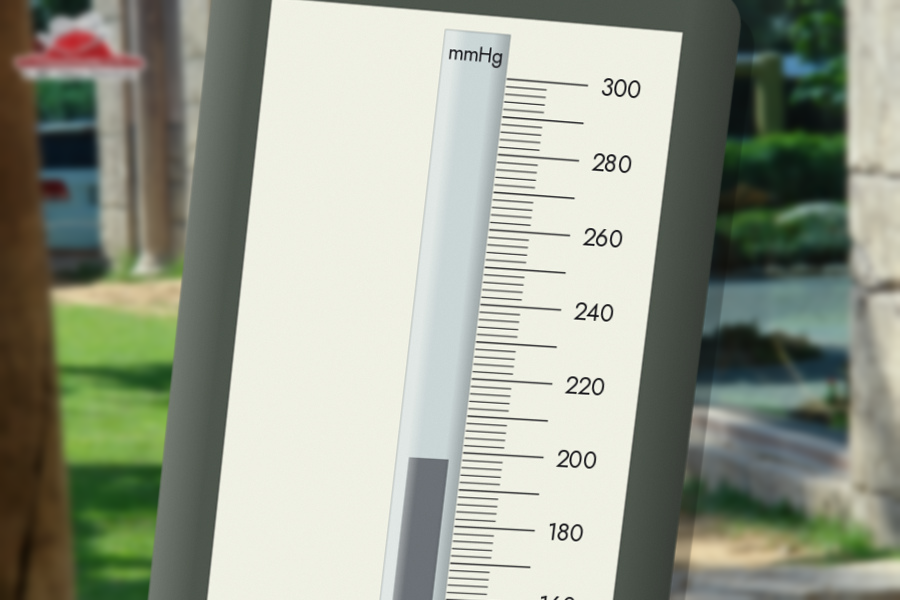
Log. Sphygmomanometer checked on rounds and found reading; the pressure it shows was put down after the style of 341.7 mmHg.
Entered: 198 mmHg
